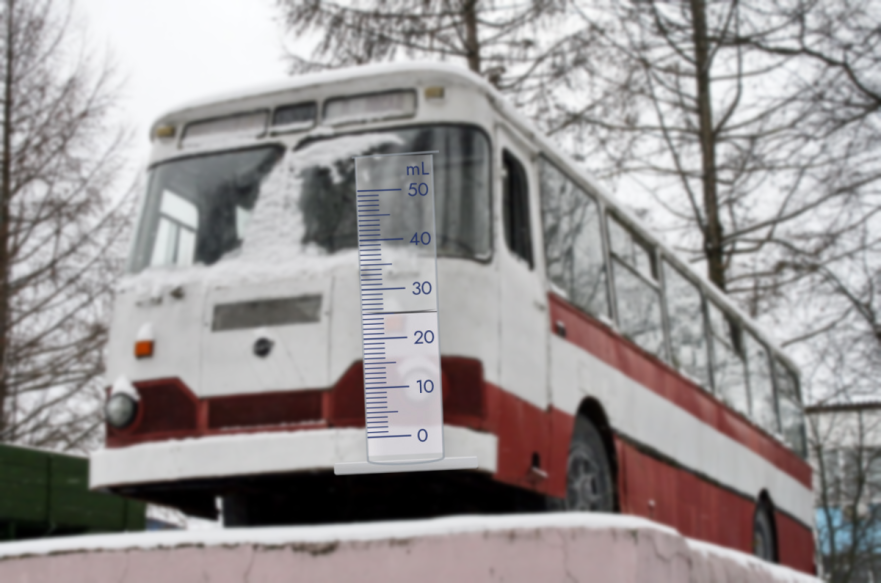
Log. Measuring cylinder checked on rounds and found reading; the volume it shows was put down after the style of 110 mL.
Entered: 25 mL
